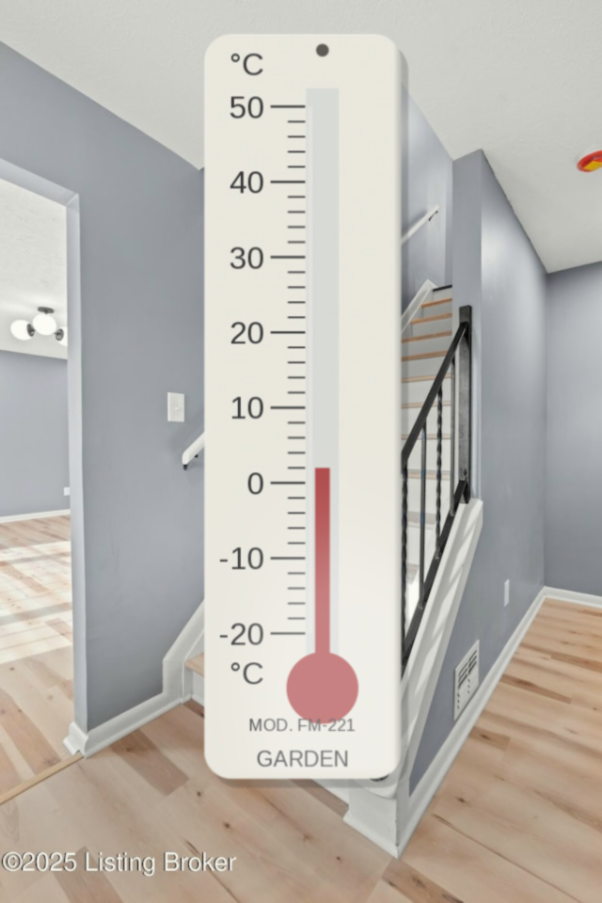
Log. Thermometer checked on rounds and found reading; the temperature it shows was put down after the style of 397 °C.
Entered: 2 °C
